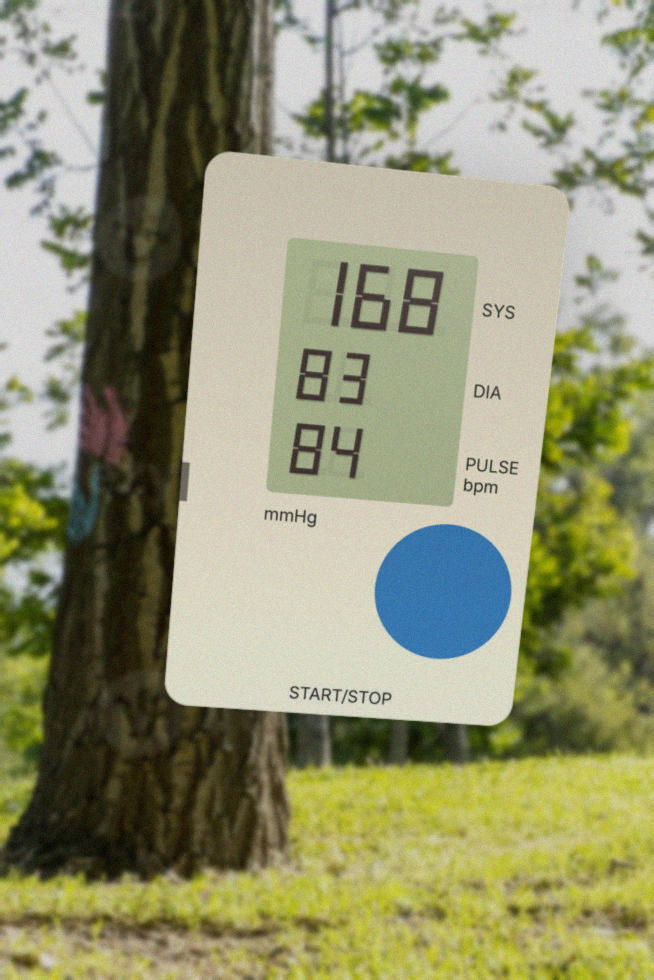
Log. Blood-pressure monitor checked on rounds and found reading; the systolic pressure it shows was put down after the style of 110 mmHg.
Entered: 168 mmHg
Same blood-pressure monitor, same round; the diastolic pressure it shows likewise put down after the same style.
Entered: 83 mmHg
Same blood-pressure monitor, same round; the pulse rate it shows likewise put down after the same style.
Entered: 84 bpm
